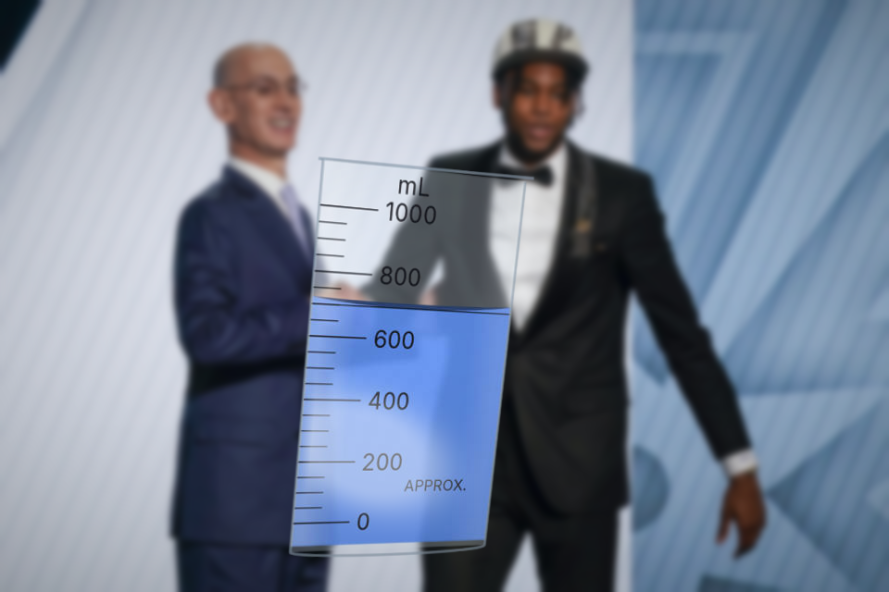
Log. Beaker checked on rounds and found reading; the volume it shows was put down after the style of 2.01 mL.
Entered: 700 mL
